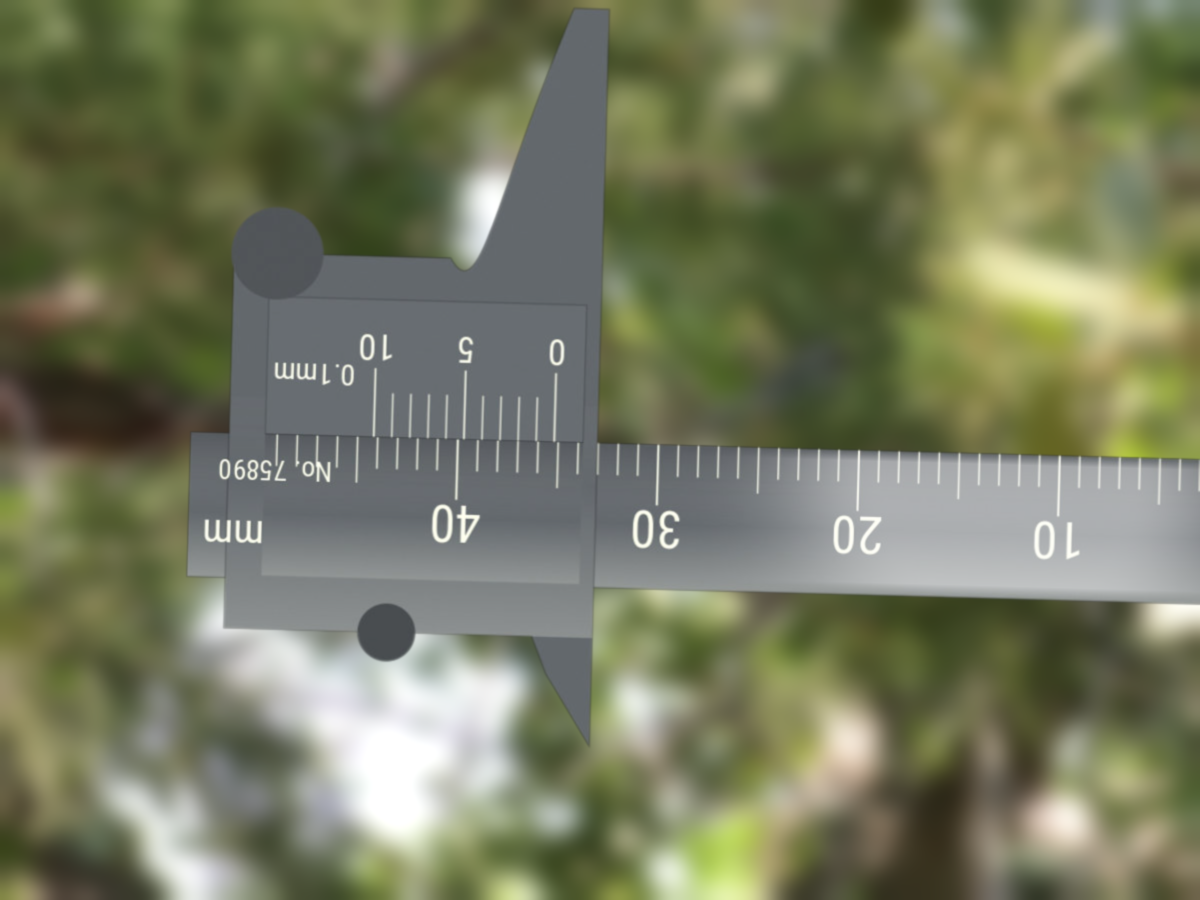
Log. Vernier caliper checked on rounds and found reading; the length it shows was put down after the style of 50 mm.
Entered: 35.2 mm
